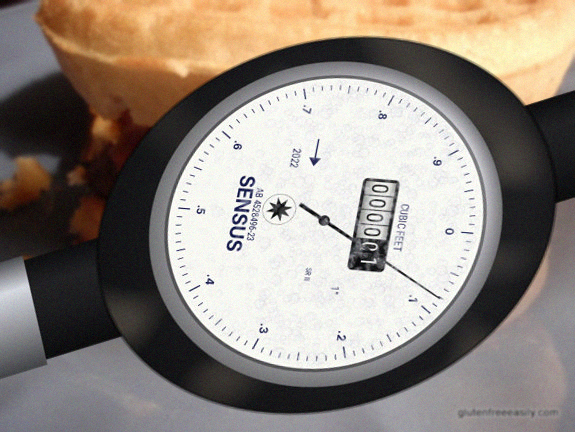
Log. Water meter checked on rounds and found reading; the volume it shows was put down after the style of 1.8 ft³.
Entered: 1.08 ft³
